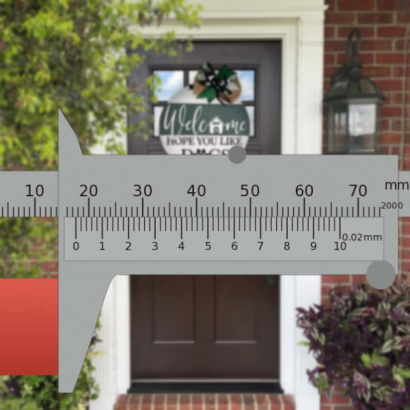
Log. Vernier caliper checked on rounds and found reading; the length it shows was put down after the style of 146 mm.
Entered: 17.6 mm
